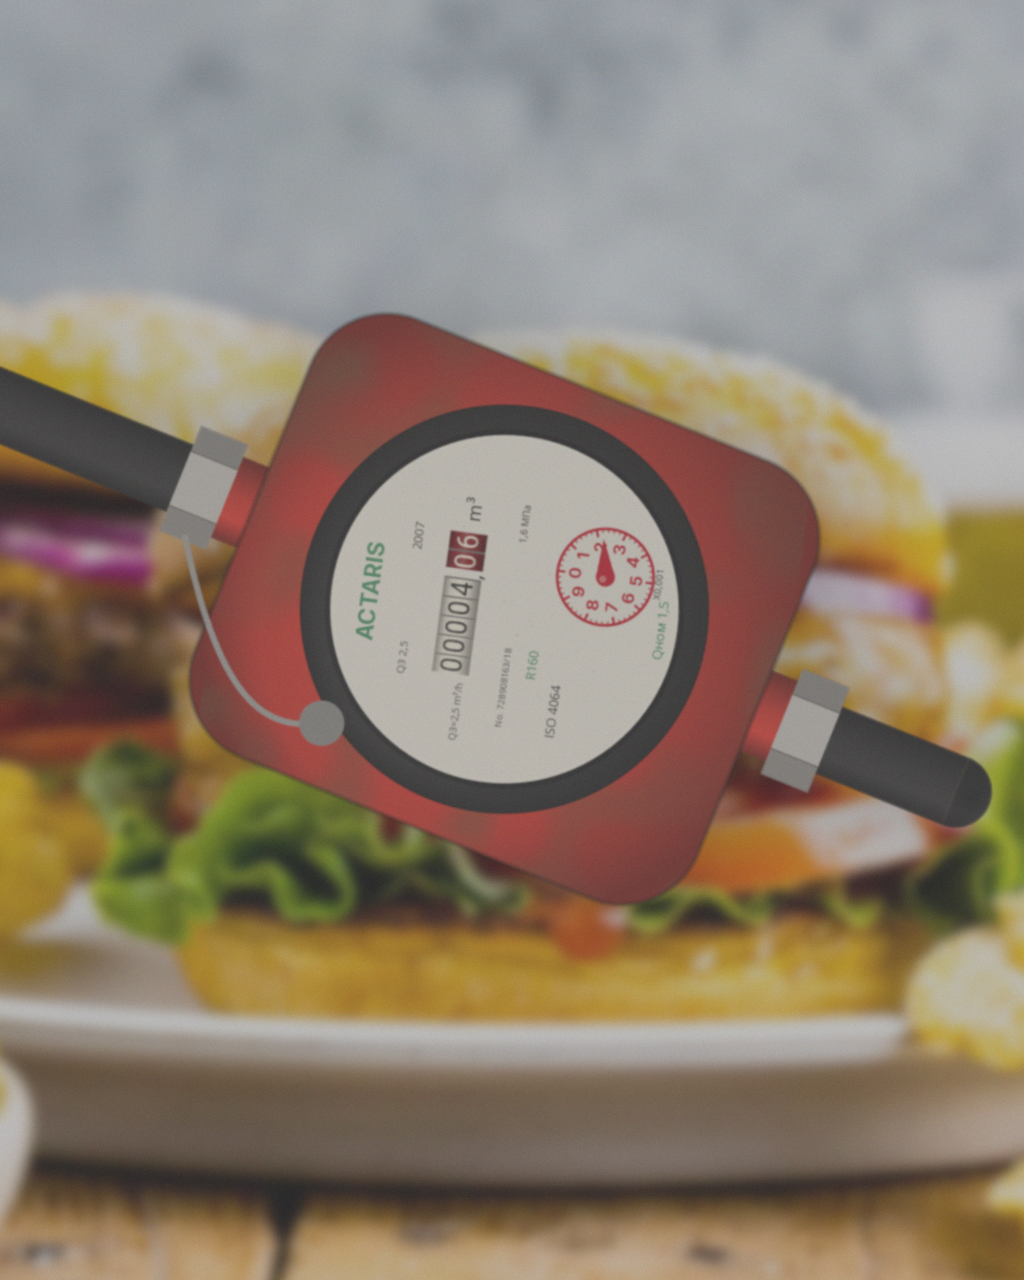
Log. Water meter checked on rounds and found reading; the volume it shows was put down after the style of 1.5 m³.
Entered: 4.062 m³
